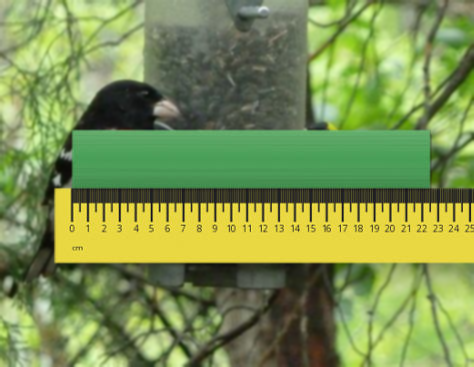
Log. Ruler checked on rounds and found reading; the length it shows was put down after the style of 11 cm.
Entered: 22.5 cm
